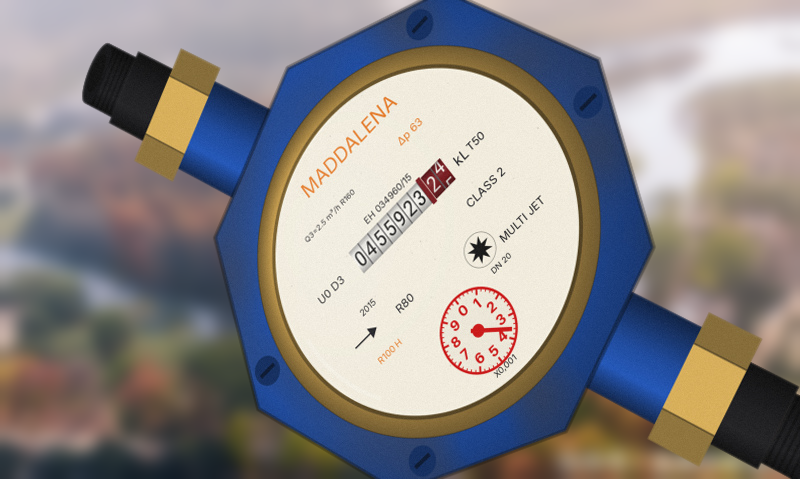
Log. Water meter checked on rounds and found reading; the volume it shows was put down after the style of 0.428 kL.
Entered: 455923.243 kL
